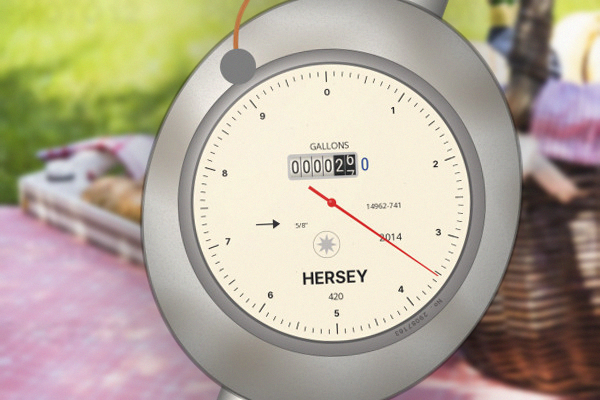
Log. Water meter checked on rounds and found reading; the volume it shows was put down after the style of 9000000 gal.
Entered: 263.5 gal
